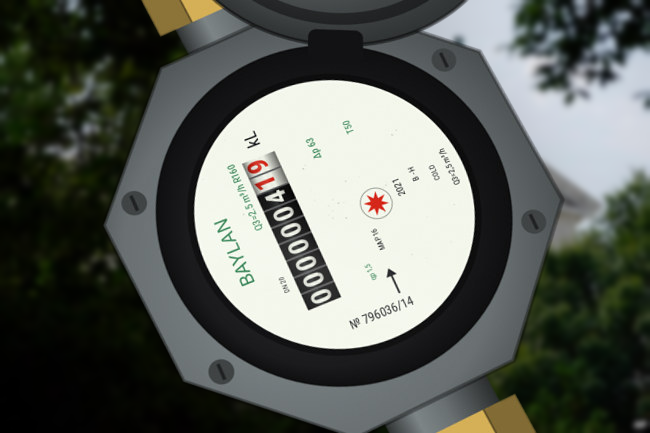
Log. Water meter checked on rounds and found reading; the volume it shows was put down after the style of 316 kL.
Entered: 4.19 kL
